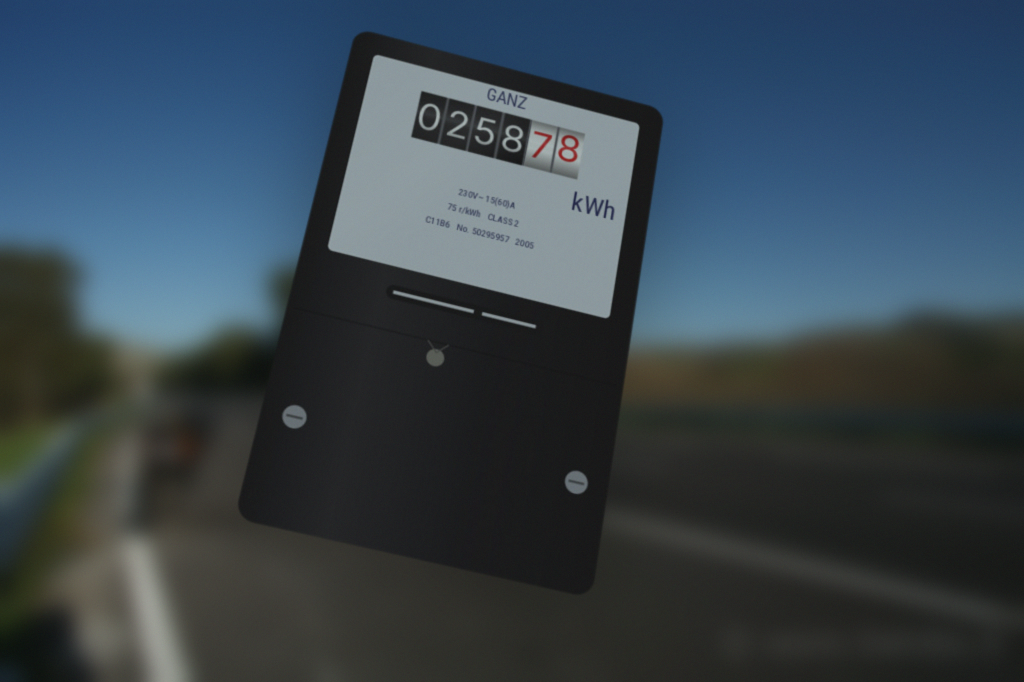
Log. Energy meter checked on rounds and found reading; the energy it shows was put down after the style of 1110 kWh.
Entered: 258.78 kWh
